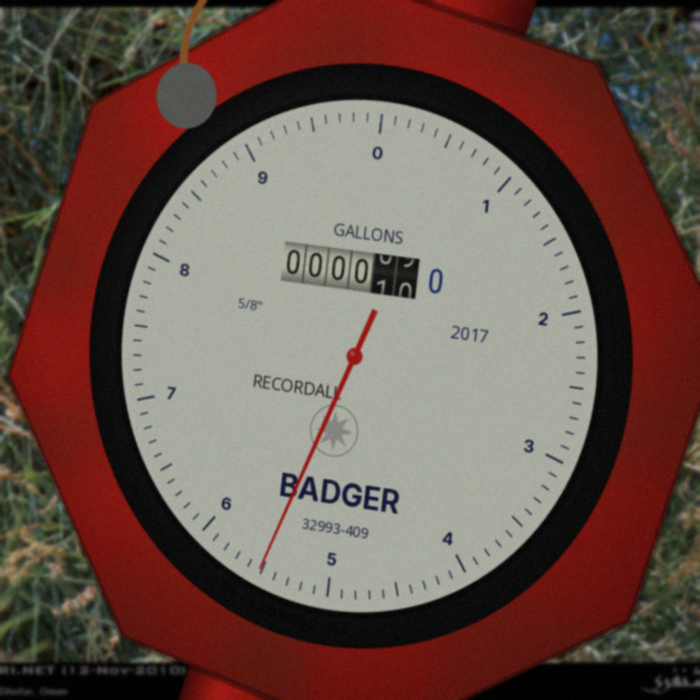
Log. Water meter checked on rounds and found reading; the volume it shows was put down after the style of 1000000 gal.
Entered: 95.5 gal
